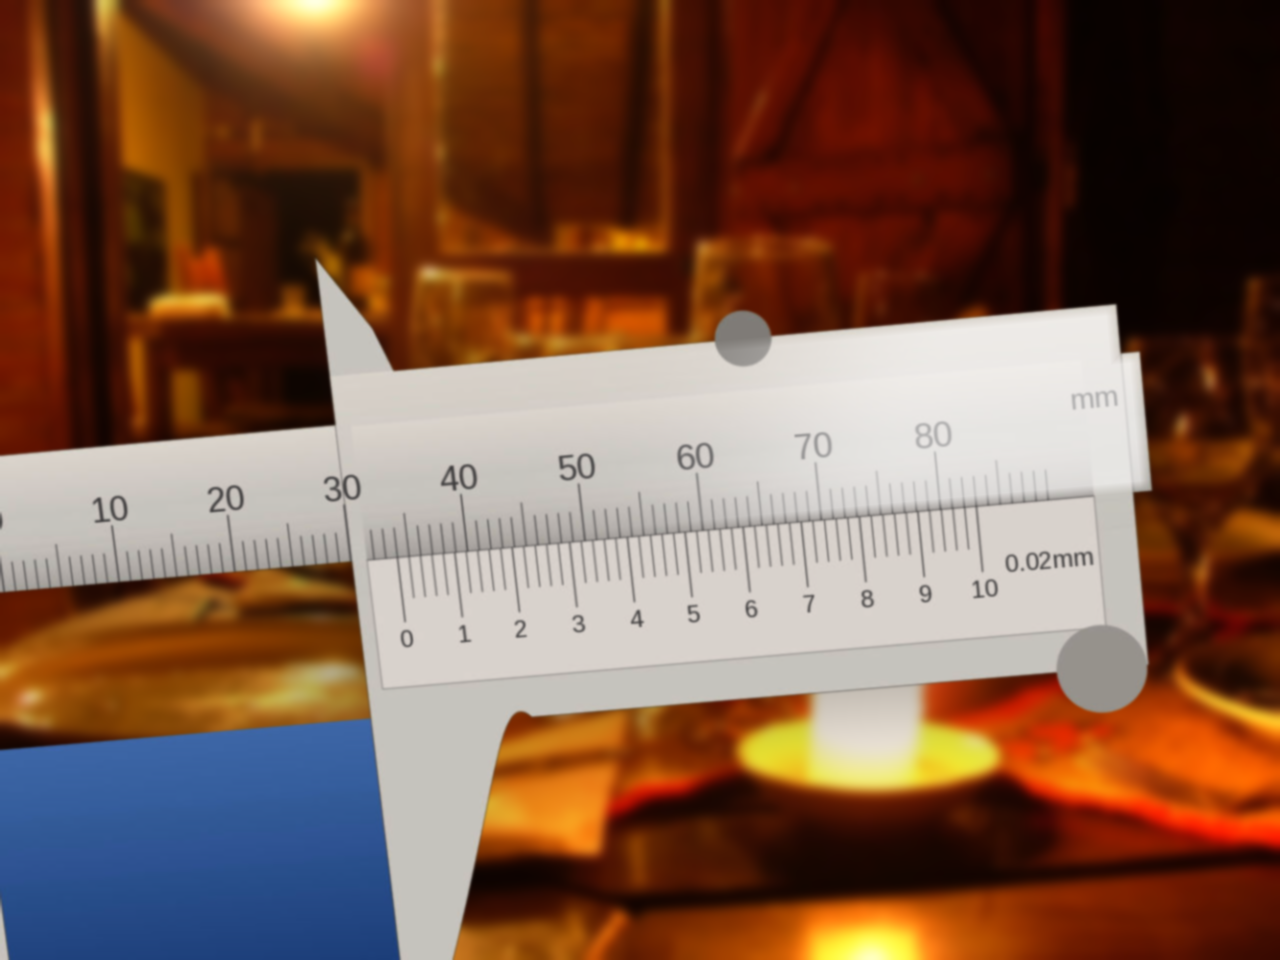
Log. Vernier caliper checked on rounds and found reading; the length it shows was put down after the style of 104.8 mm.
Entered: 34.0 mm
